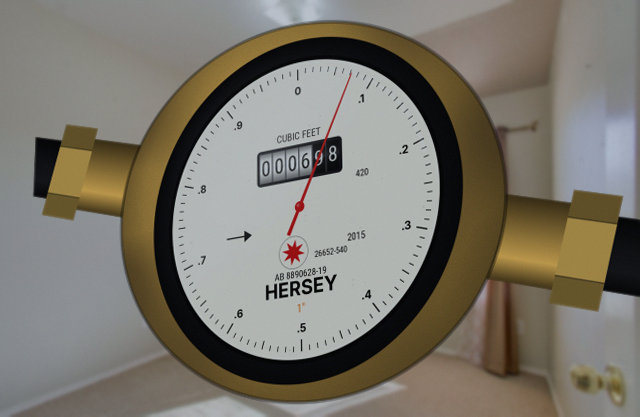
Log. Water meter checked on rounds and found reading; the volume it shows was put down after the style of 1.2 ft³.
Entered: 698.07 ft³
